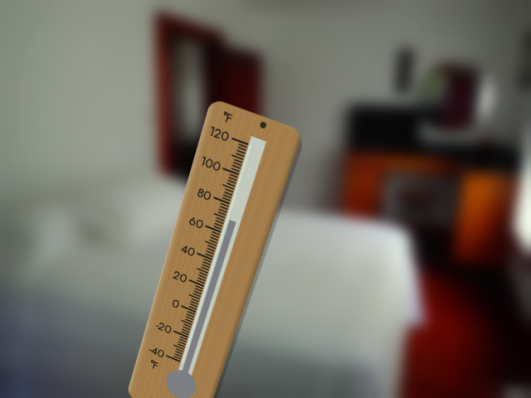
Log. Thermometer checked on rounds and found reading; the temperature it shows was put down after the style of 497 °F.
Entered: 70 °F
